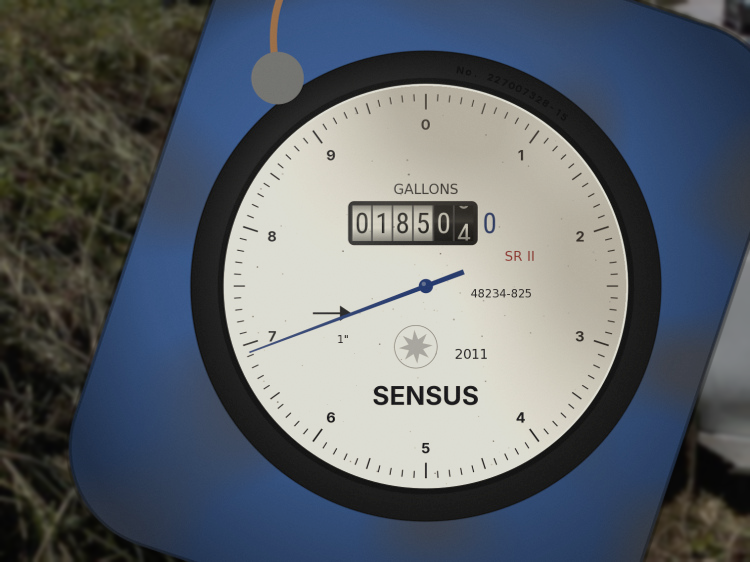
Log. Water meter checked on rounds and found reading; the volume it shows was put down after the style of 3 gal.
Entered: 185036.9 gal
